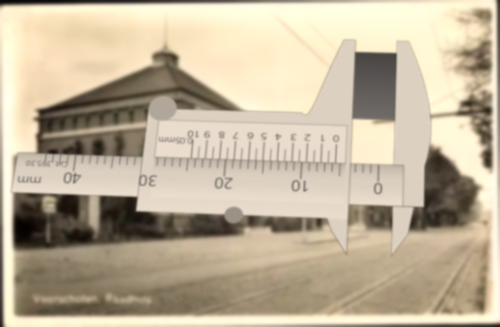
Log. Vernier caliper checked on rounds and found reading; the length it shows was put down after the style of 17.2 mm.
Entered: 5.6 mm
